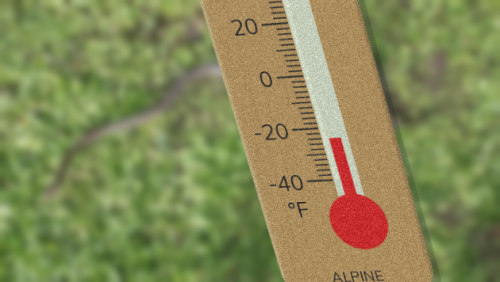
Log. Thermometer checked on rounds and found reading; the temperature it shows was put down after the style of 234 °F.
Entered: -24 °F
